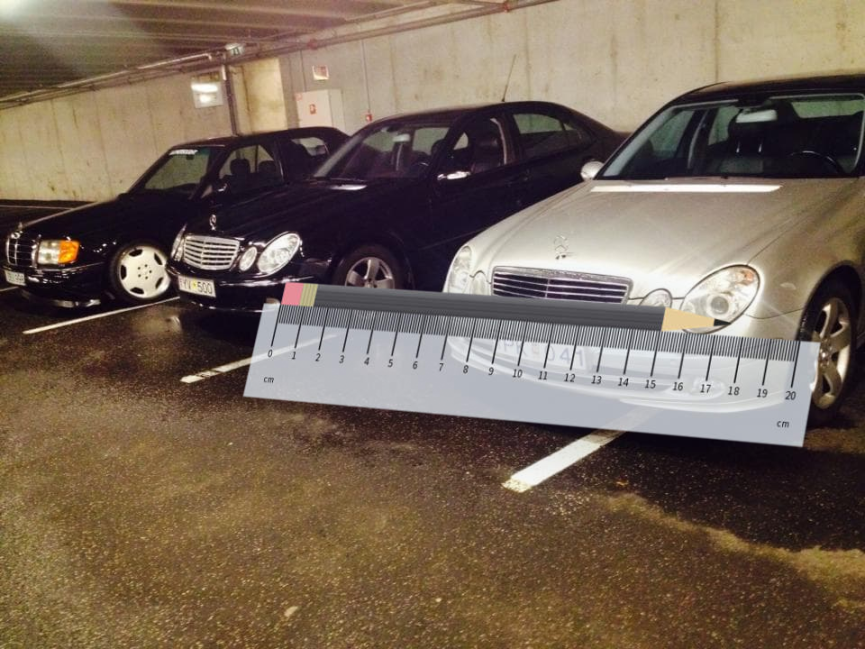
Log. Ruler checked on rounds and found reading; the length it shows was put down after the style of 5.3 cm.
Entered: 17.5 cm
